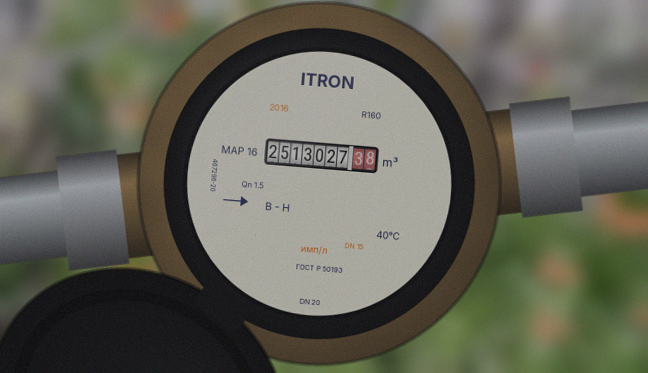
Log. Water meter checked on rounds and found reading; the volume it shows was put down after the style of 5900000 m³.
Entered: 2513027.38 m³
